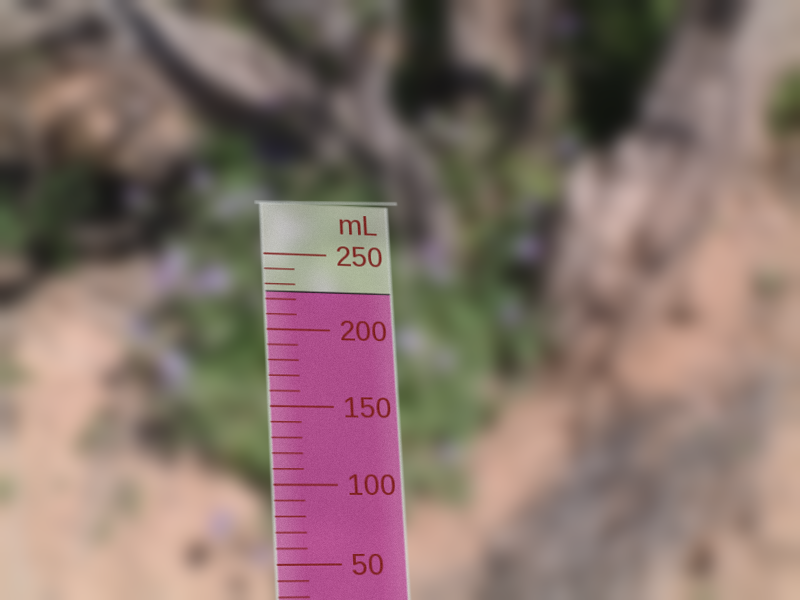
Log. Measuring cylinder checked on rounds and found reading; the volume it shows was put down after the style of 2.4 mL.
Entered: 225 mL
